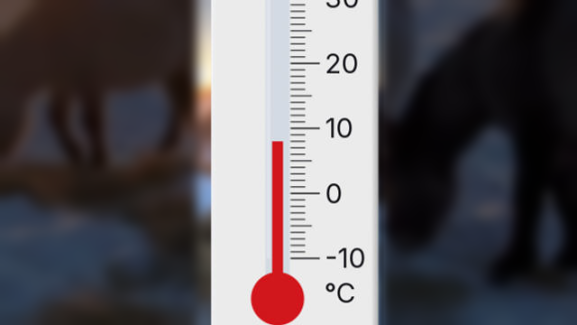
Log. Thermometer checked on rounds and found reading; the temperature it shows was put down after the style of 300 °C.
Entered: 8 °C
